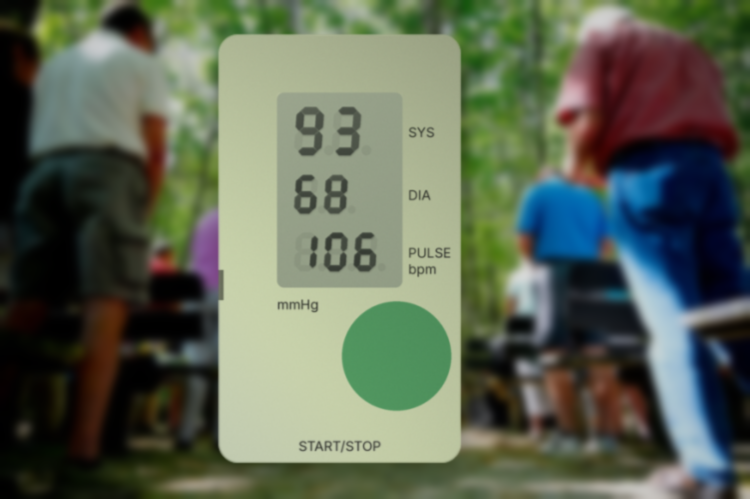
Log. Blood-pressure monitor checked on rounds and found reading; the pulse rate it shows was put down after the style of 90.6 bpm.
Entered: 106 bpm
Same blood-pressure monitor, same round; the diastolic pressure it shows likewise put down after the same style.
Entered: 68 mmHg
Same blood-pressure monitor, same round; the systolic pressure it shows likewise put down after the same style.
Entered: 93 mmHg
